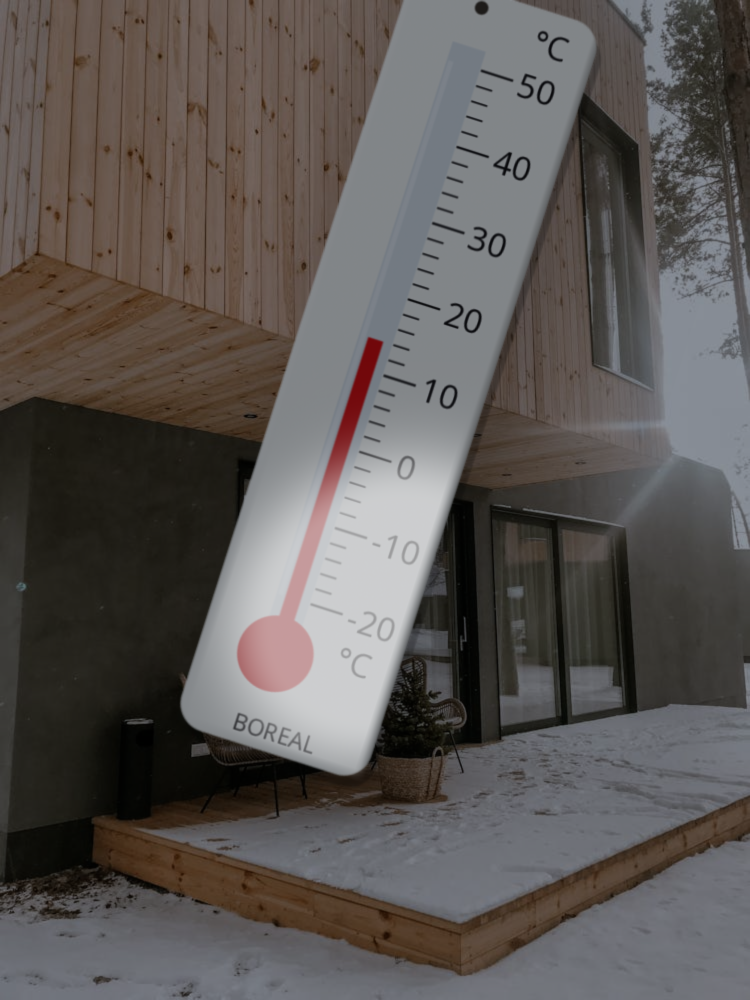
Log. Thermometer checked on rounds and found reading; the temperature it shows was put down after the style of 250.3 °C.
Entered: 14 °C
